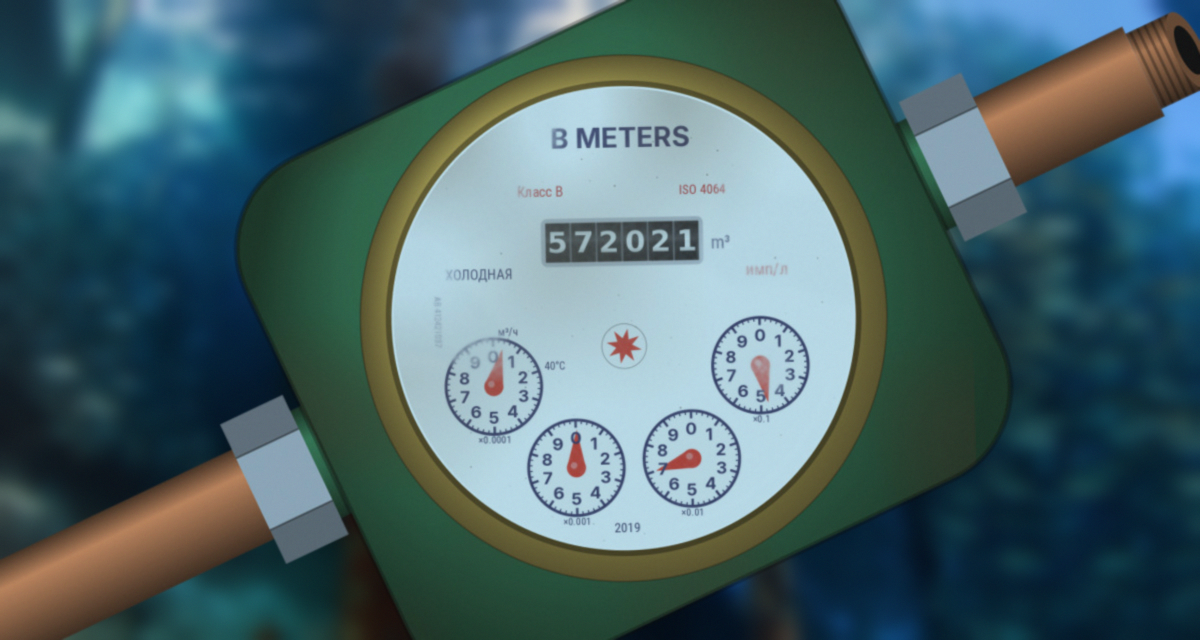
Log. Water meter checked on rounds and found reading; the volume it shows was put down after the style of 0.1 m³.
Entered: 572021.4700 m³
